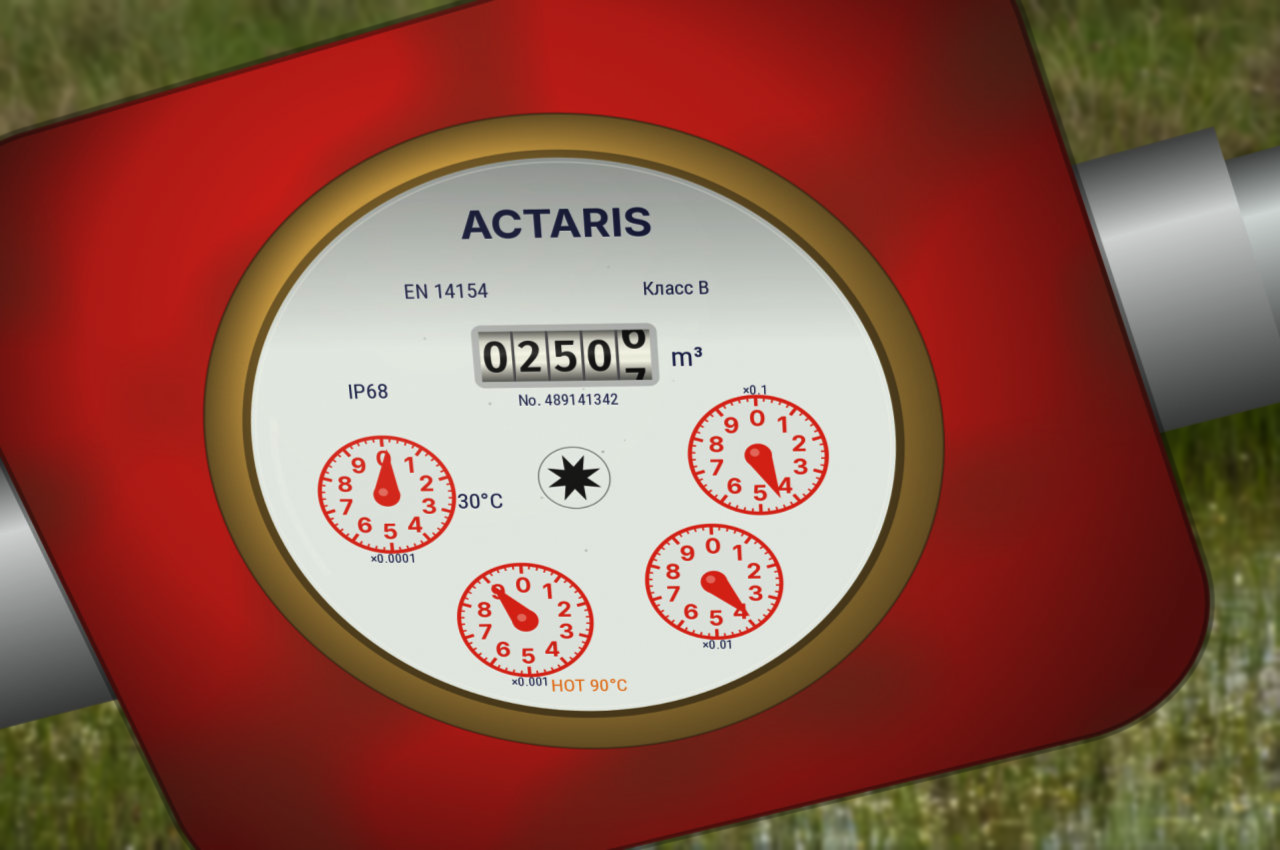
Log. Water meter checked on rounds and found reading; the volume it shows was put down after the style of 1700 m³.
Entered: 2506.4390 m³
